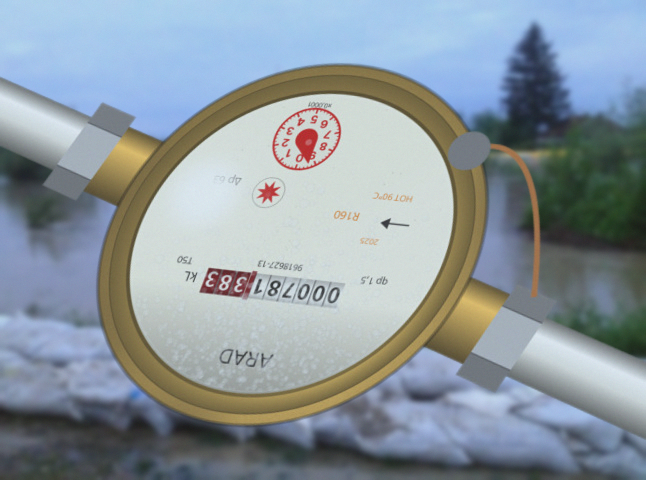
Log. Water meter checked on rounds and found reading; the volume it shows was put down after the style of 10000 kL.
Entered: 781.3829 kL
